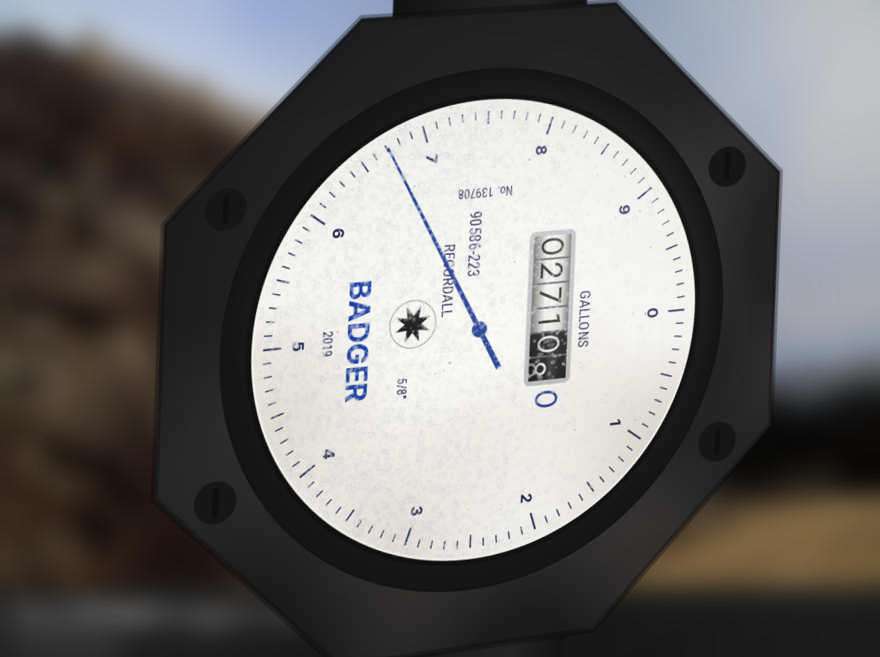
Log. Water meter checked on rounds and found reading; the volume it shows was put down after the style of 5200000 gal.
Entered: 271076.7 gal
